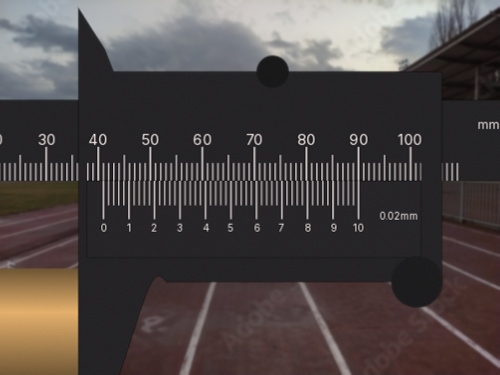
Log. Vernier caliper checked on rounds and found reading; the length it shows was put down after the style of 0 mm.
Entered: 41.0 mm
